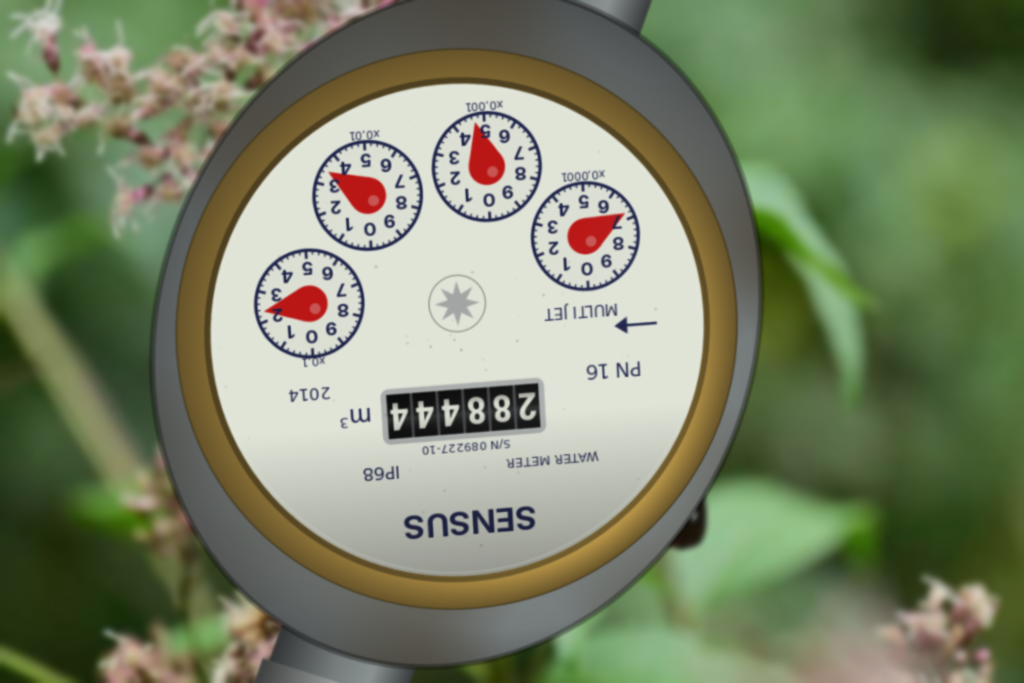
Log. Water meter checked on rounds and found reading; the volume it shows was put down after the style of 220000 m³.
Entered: 288444.2346 m³
